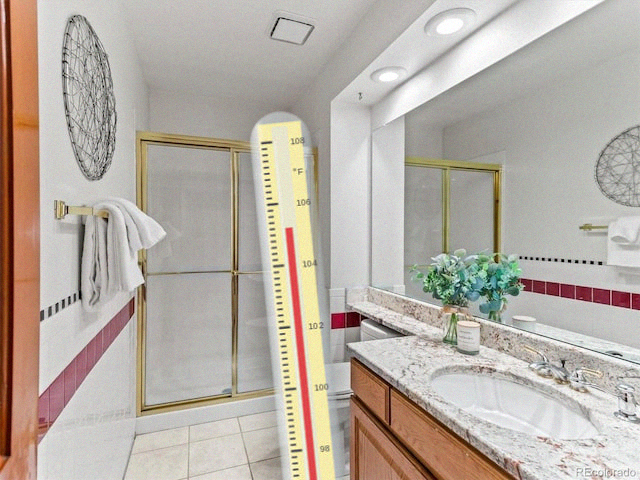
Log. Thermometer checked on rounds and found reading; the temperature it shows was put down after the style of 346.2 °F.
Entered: 105.2 °F
